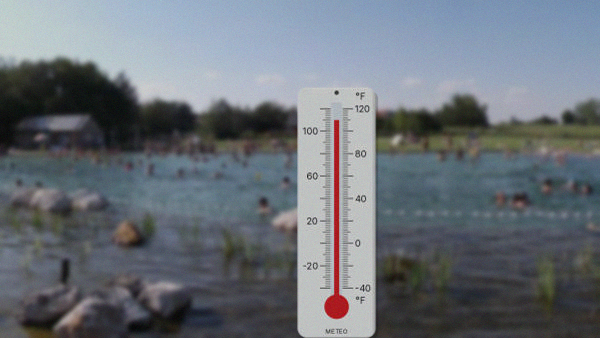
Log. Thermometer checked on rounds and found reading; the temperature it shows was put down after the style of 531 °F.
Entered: 110 °F
